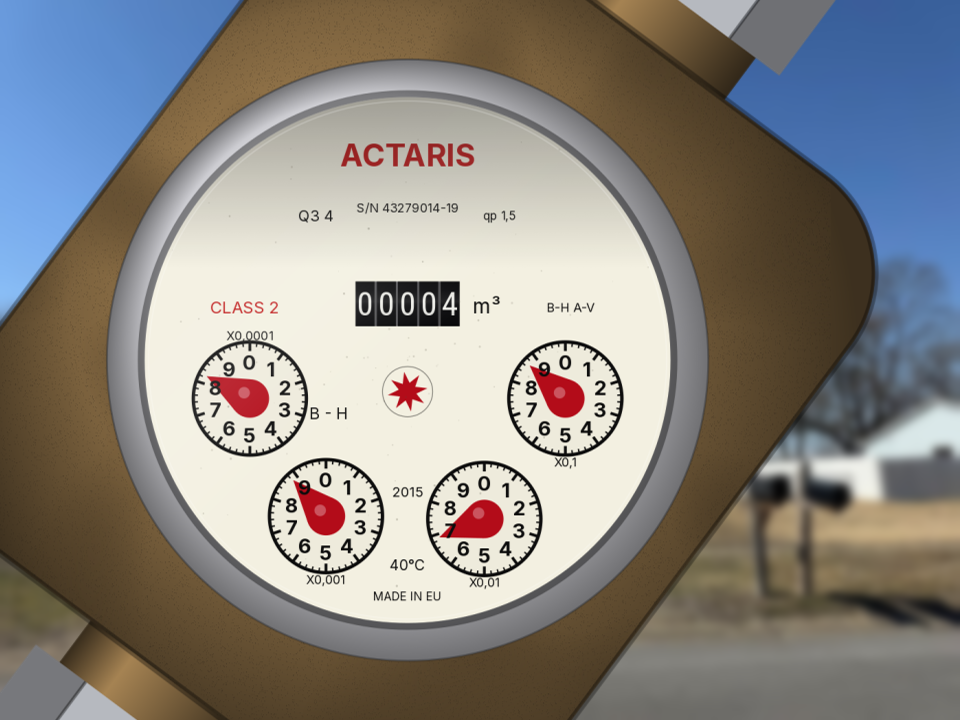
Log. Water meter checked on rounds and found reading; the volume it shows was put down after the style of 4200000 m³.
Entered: 4.8688 m³
